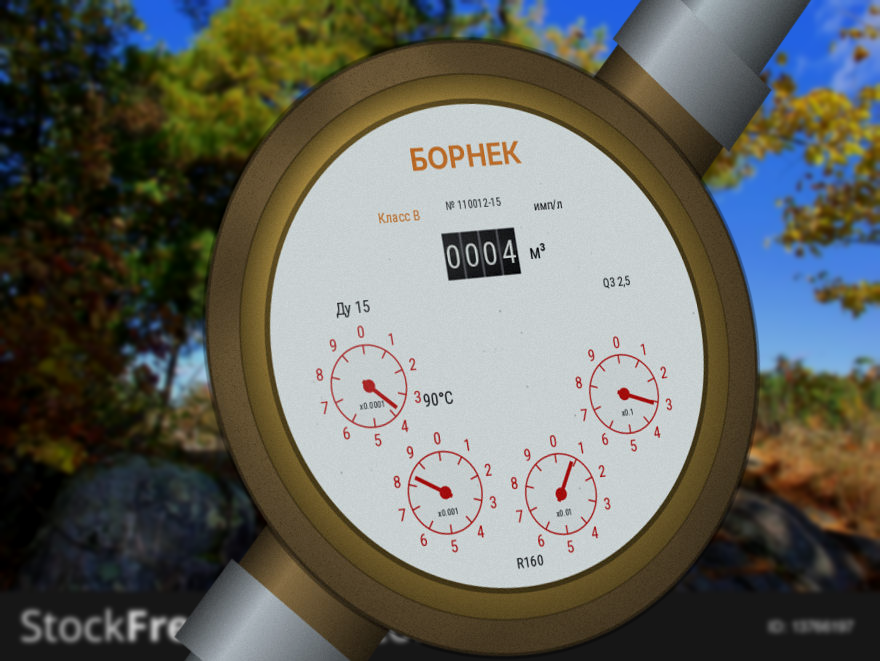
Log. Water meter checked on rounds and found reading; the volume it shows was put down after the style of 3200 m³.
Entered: 4.3083 m³
